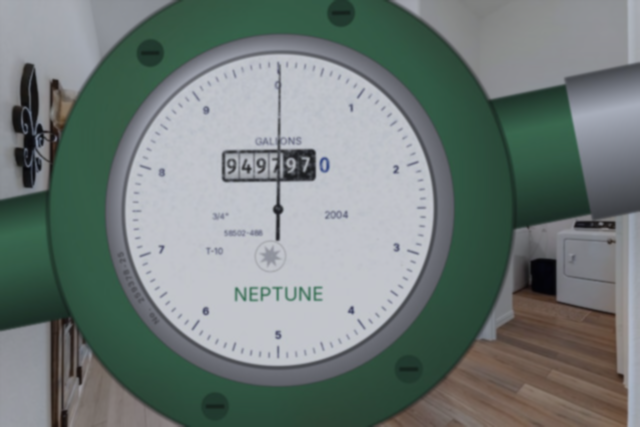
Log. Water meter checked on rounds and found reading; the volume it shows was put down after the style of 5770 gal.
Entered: 9497970.0 gal
